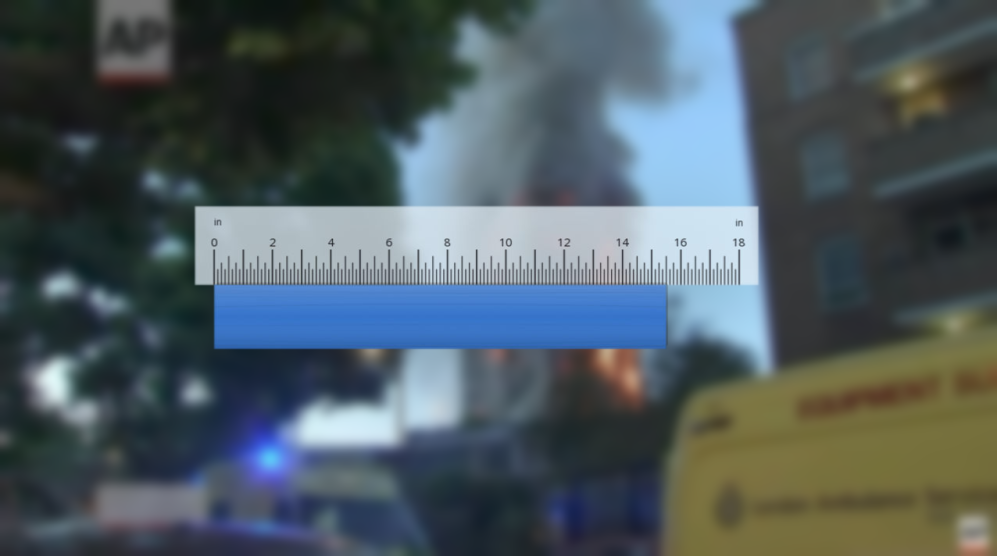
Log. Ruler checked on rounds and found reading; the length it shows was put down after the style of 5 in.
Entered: 15.5 in
